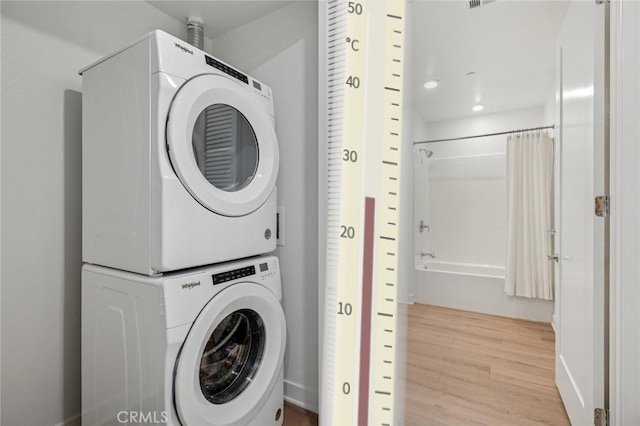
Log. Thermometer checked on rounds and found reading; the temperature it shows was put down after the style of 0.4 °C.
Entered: 25 °C
